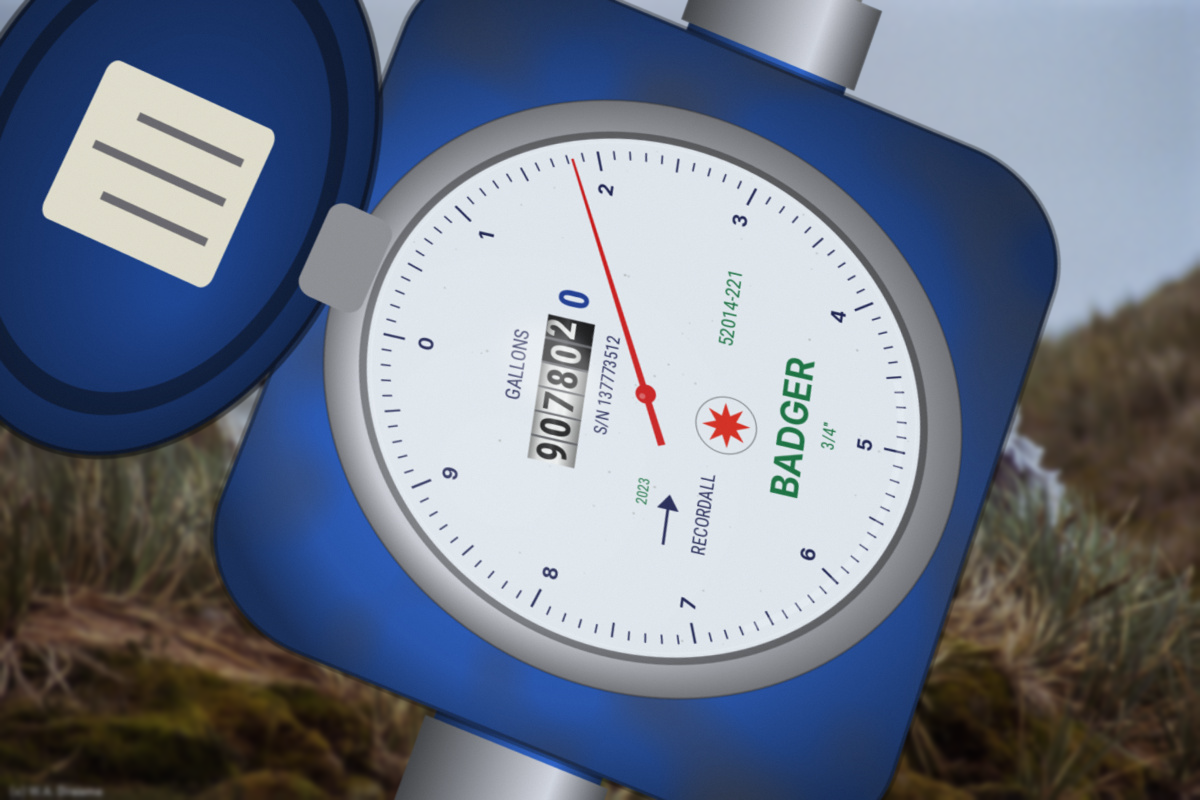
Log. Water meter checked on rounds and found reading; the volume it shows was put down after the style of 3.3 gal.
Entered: 9078021.8 gal
